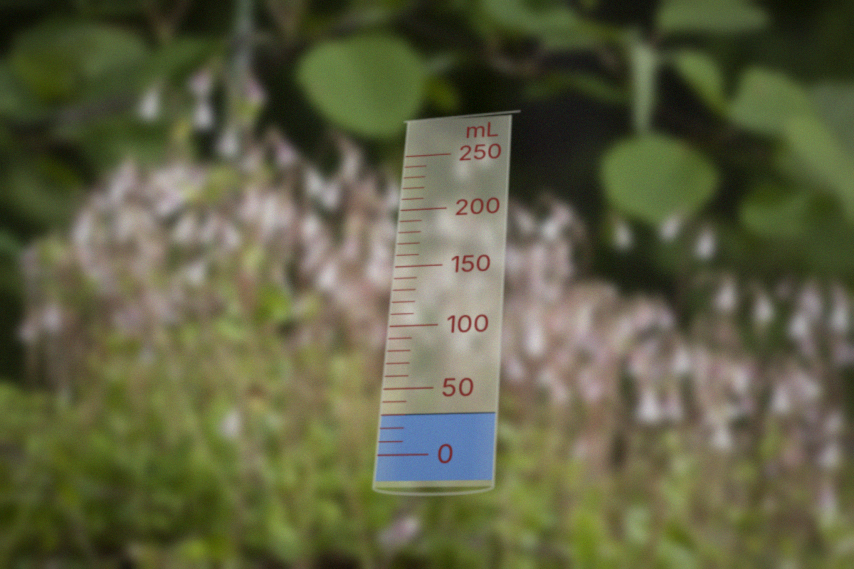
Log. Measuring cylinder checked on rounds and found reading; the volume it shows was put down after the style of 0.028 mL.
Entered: 30 mL
